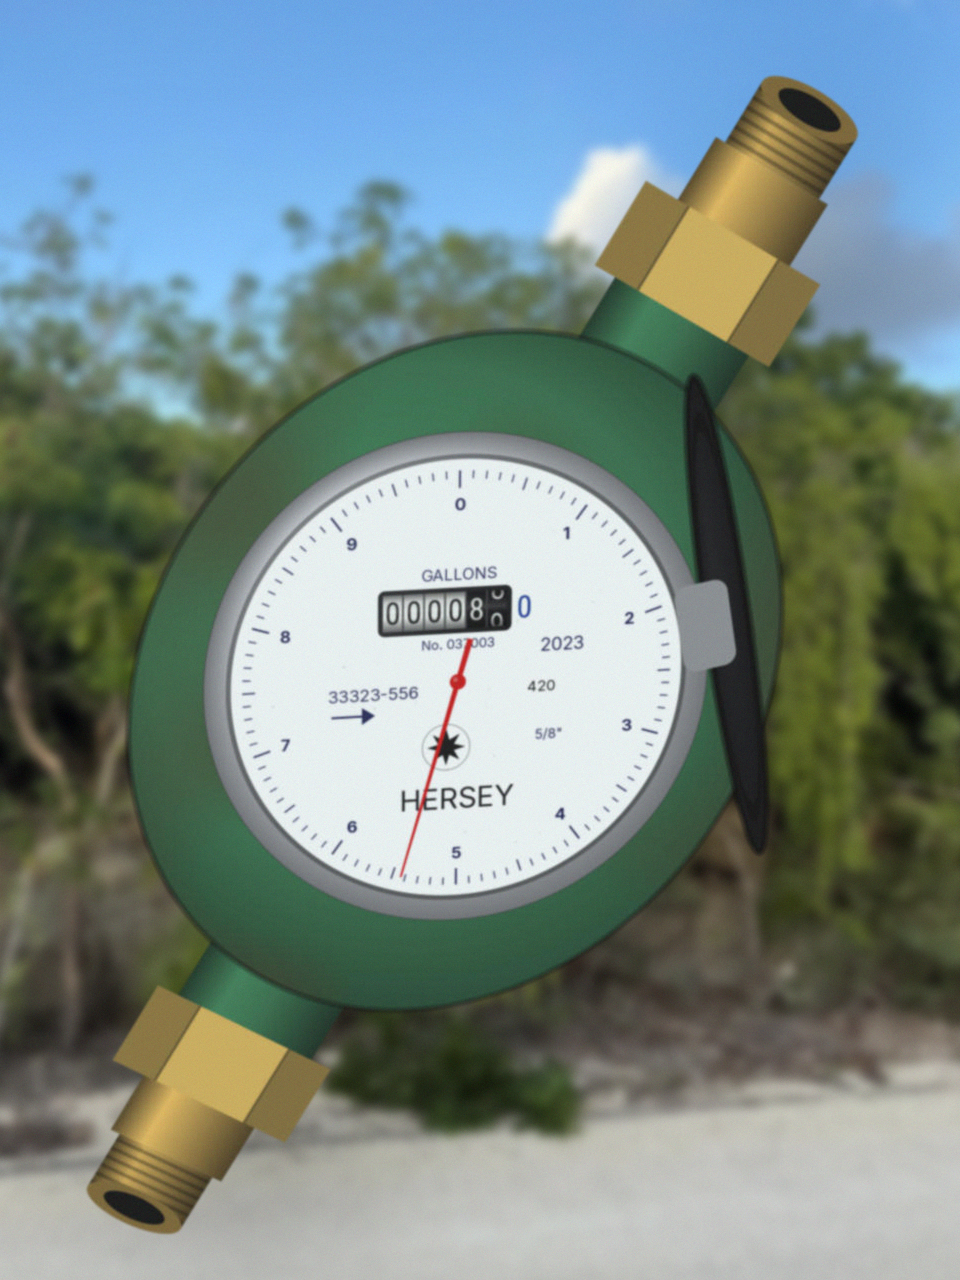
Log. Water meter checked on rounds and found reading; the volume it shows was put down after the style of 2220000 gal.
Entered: 885.4 gal
